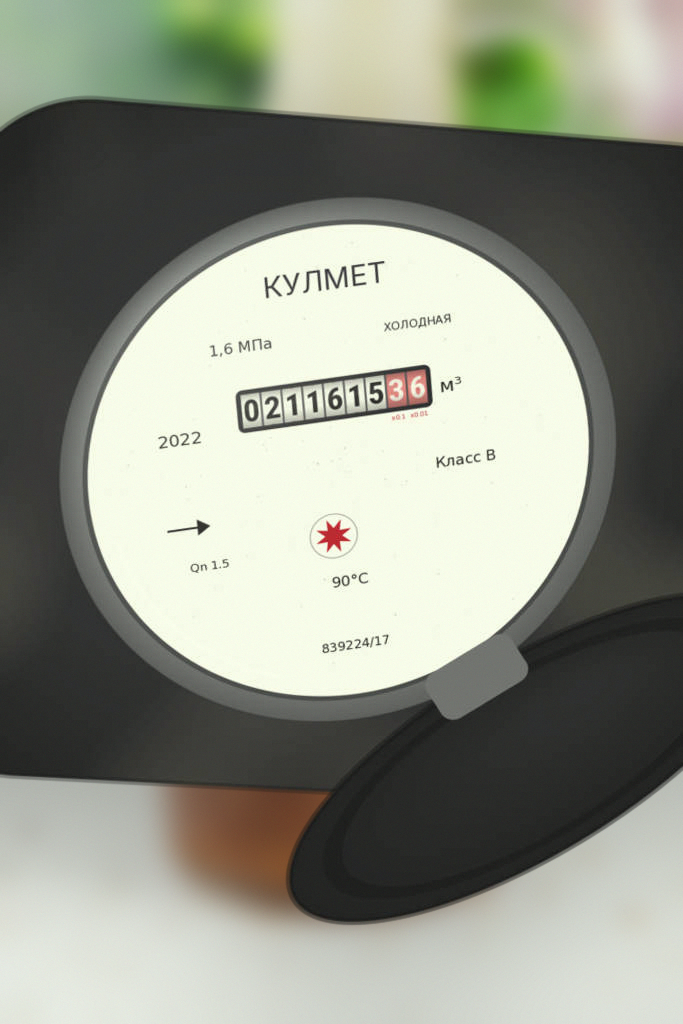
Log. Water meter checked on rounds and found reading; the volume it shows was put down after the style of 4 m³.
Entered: 211615.36 m³
